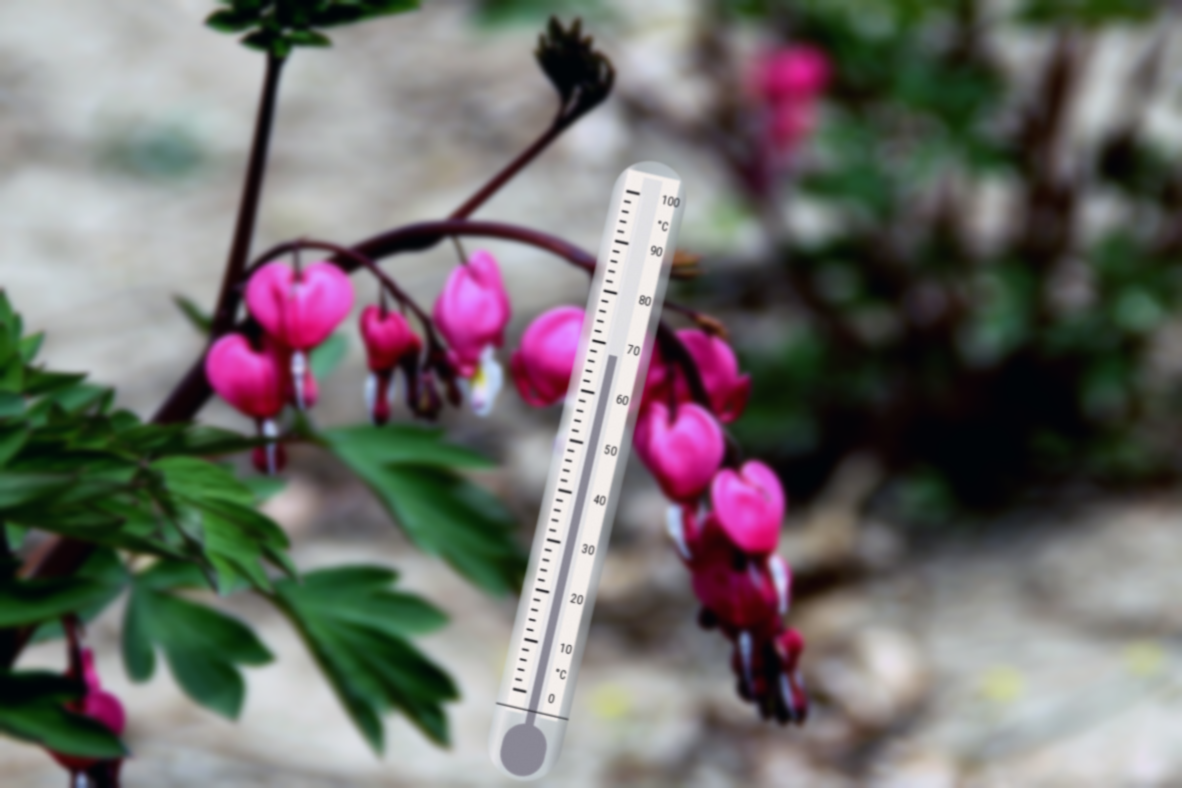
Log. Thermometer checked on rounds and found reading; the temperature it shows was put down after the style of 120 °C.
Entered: 68 °C
